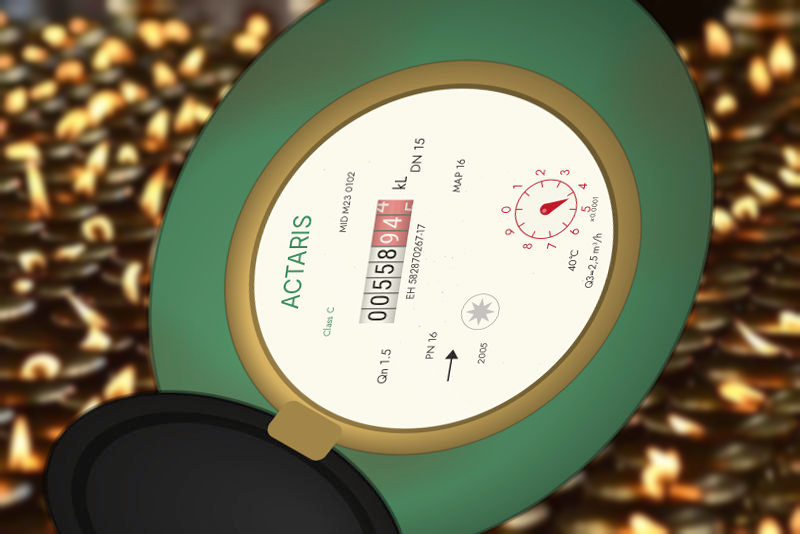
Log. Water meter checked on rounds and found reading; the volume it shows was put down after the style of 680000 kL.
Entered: 558.9444 kL
